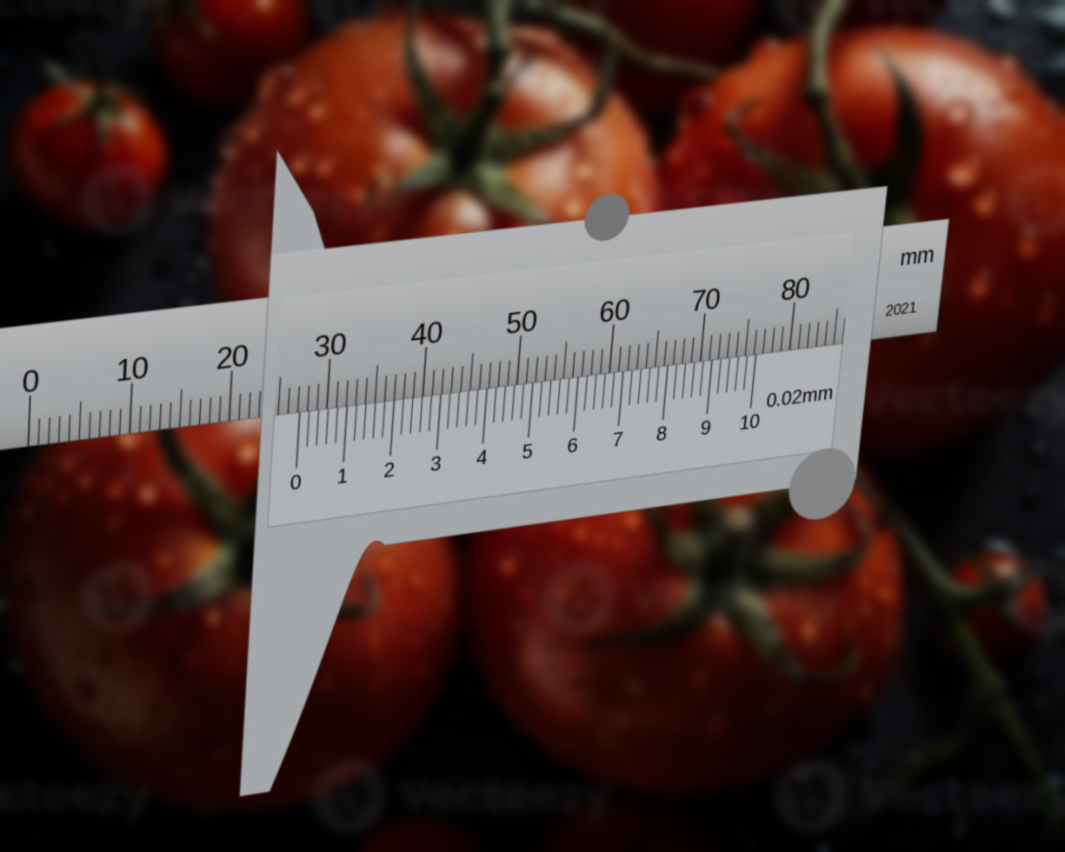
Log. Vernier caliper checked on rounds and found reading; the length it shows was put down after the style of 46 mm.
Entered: 27.2 mm
